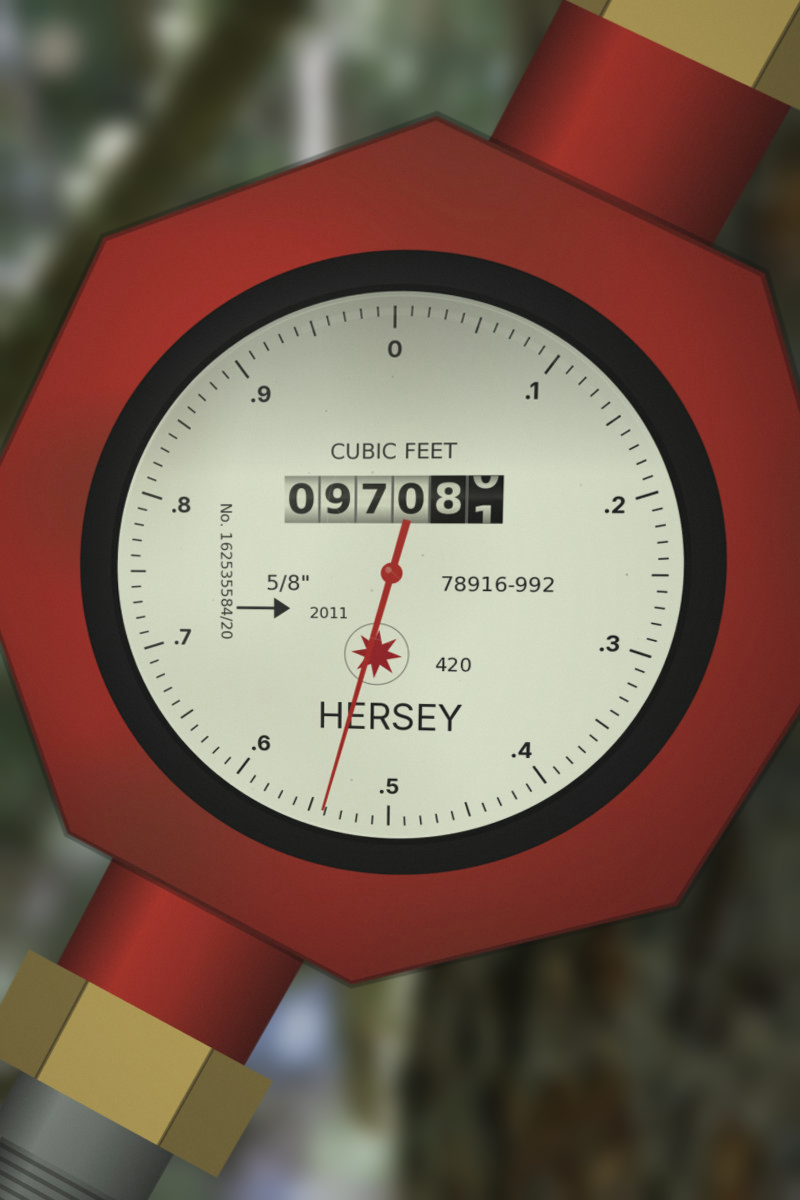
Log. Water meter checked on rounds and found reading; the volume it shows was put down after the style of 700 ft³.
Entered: 97080.54 ft³
